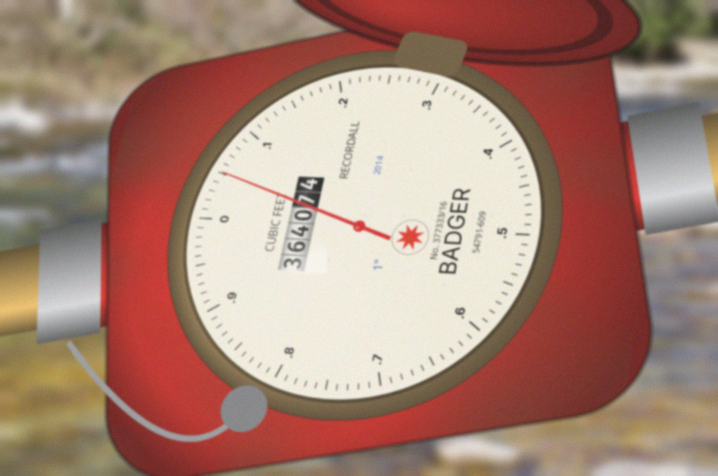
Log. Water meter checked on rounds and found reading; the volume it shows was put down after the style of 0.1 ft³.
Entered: 364074.05 ft³
